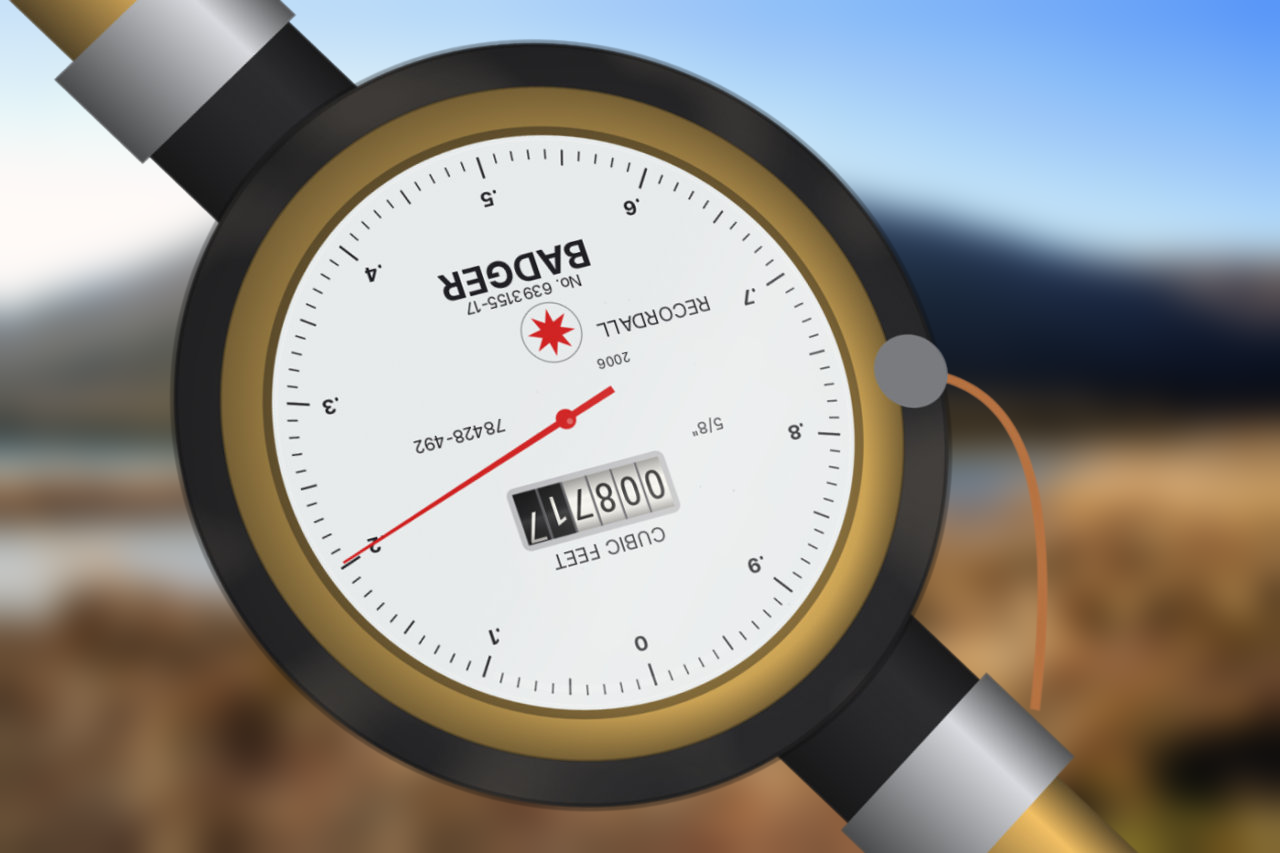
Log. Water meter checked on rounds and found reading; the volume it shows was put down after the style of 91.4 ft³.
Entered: 8717.20 ft³
